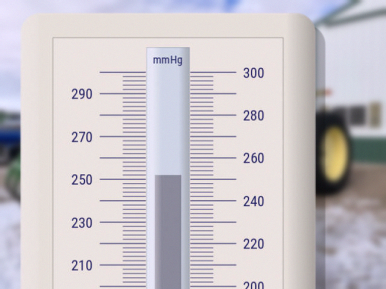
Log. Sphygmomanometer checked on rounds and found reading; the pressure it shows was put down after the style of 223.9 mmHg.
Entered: 252 mmHg
